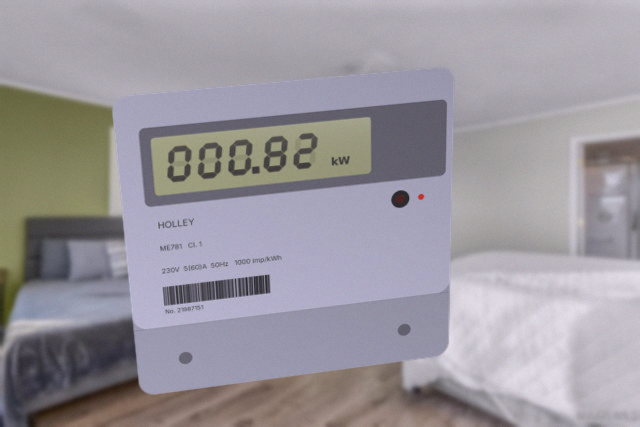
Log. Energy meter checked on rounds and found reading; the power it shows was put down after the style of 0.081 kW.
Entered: 0.82 kW
